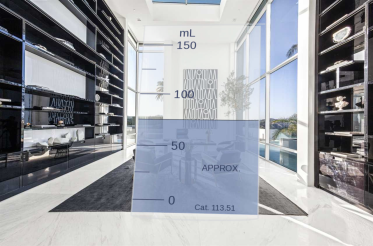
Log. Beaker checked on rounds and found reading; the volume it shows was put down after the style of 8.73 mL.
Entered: 75 mL
